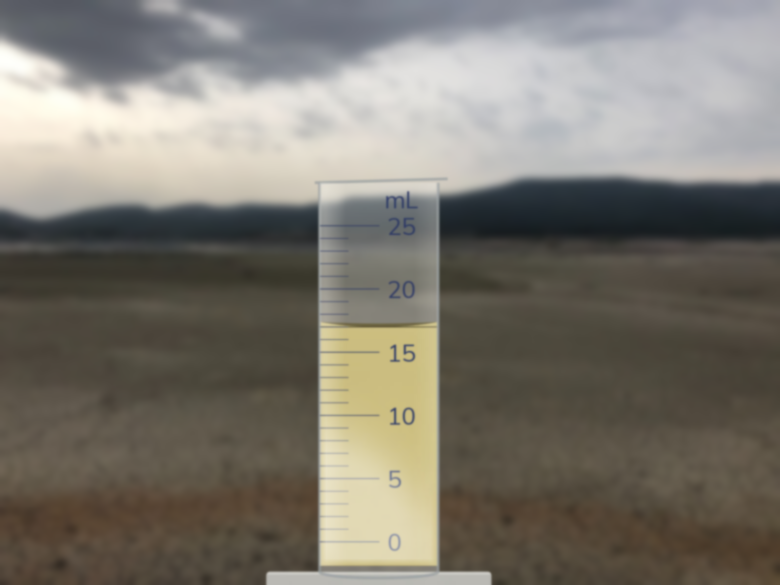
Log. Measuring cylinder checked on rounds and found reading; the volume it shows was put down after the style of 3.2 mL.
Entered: 17 mL
